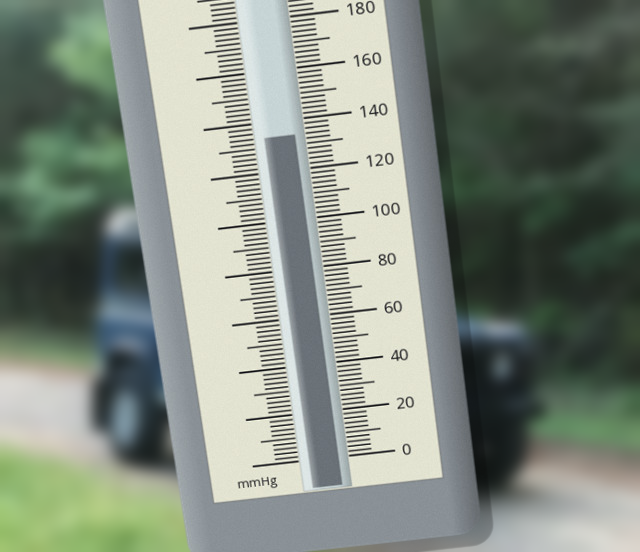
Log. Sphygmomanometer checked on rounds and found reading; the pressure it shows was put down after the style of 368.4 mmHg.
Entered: 134 mmHg
